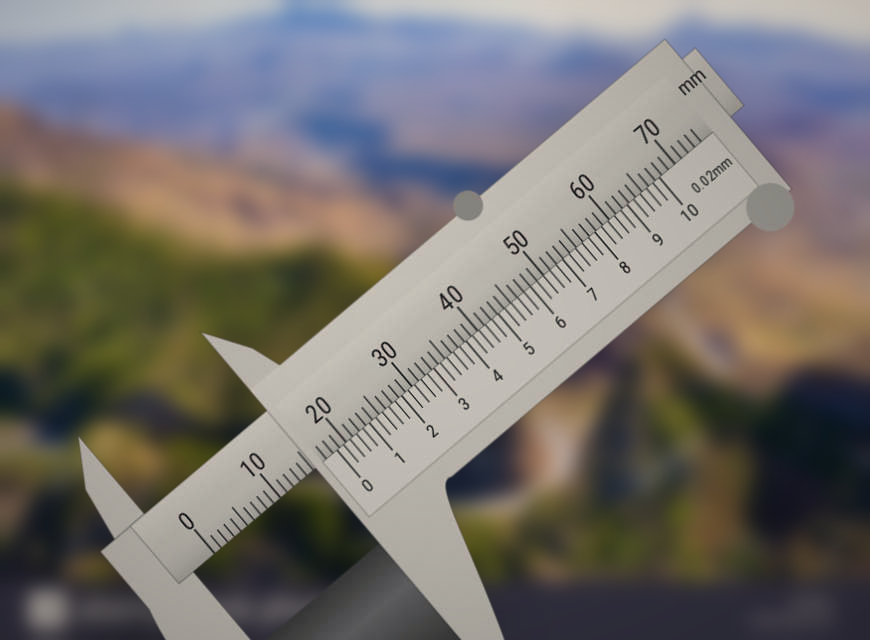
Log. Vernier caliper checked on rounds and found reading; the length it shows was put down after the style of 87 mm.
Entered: 18.6 mm
